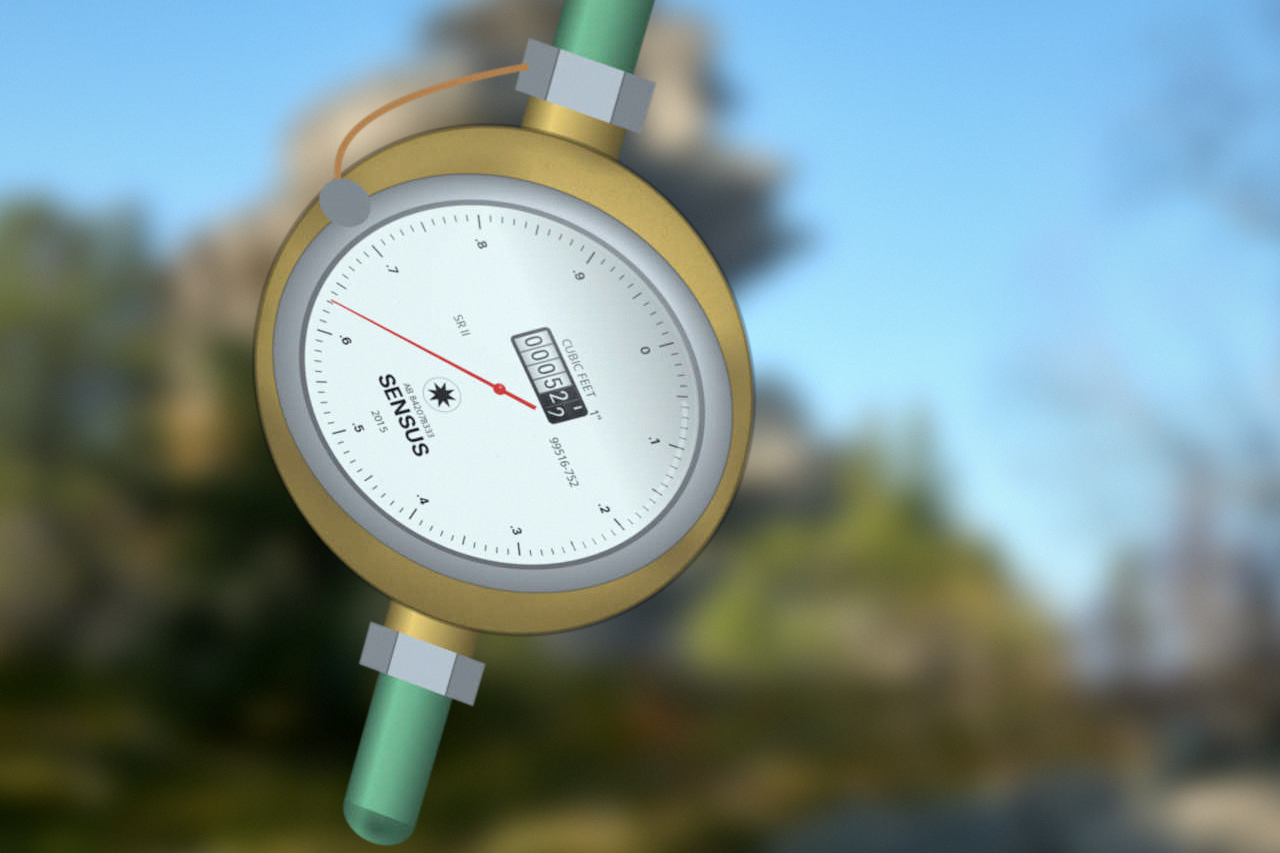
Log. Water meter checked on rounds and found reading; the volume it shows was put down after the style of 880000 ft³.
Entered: 521.63 ft³
